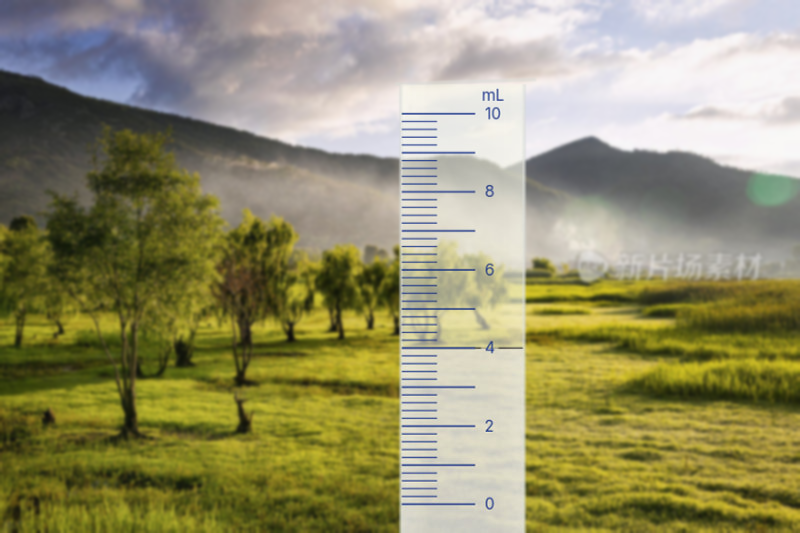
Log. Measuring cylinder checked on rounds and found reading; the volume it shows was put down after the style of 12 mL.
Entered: 4 mL
